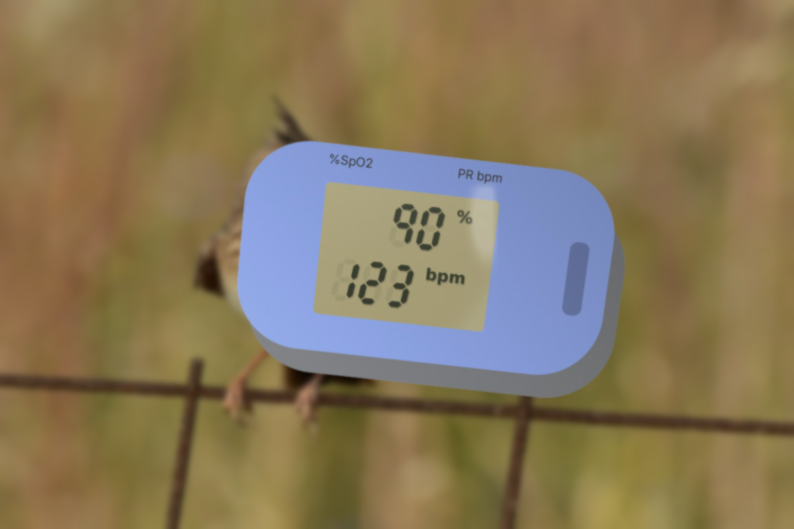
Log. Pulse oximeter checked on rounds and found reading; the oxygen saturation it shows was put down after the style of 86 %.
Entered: 90 %
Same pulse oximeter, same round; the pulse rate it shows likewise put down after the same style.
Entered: 123 bpm
